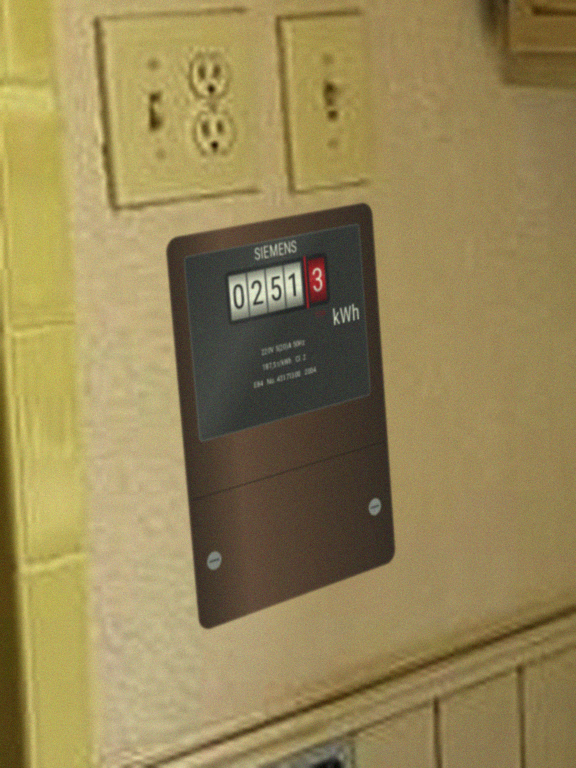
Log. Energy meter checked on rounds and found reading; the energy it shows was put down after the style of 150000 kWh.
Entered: 251.3 kWh
